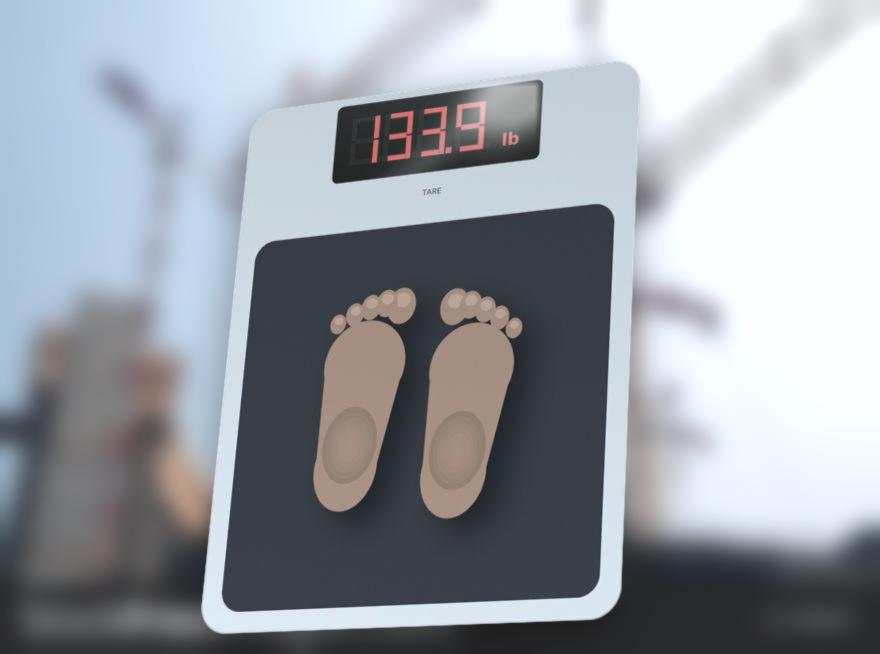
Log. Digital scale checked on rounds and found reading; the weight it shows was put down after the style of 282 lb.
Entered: 133.9 lb
